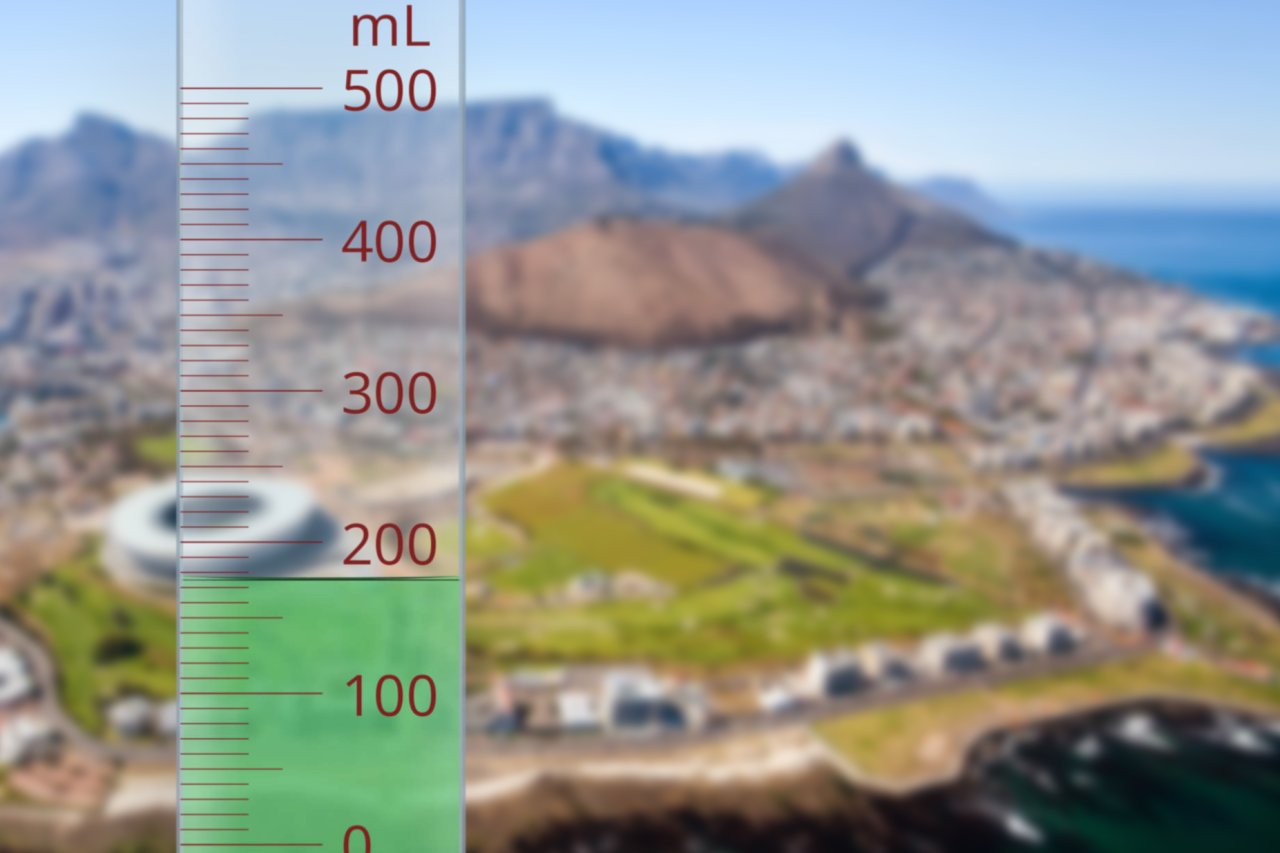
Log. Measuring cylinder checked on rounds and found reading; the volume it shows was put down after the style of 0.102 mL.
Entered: 175 mL
